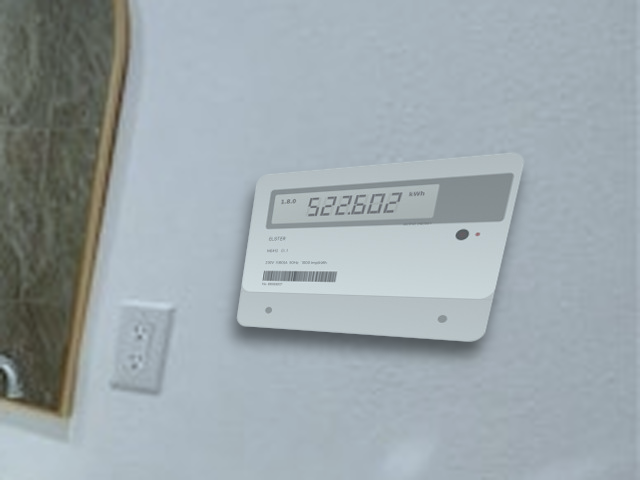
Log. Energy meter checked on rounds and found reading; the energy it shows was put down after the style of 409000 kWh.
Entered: 522.602 kWh
